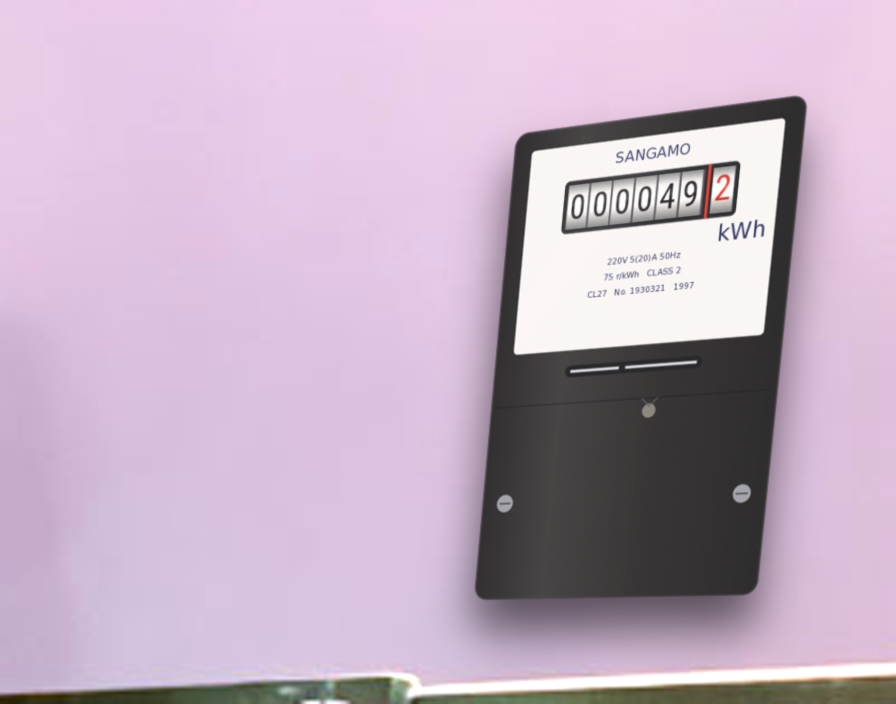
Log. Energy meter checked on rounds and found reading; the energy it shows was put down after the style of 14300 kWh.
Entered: 49.2 kWh
